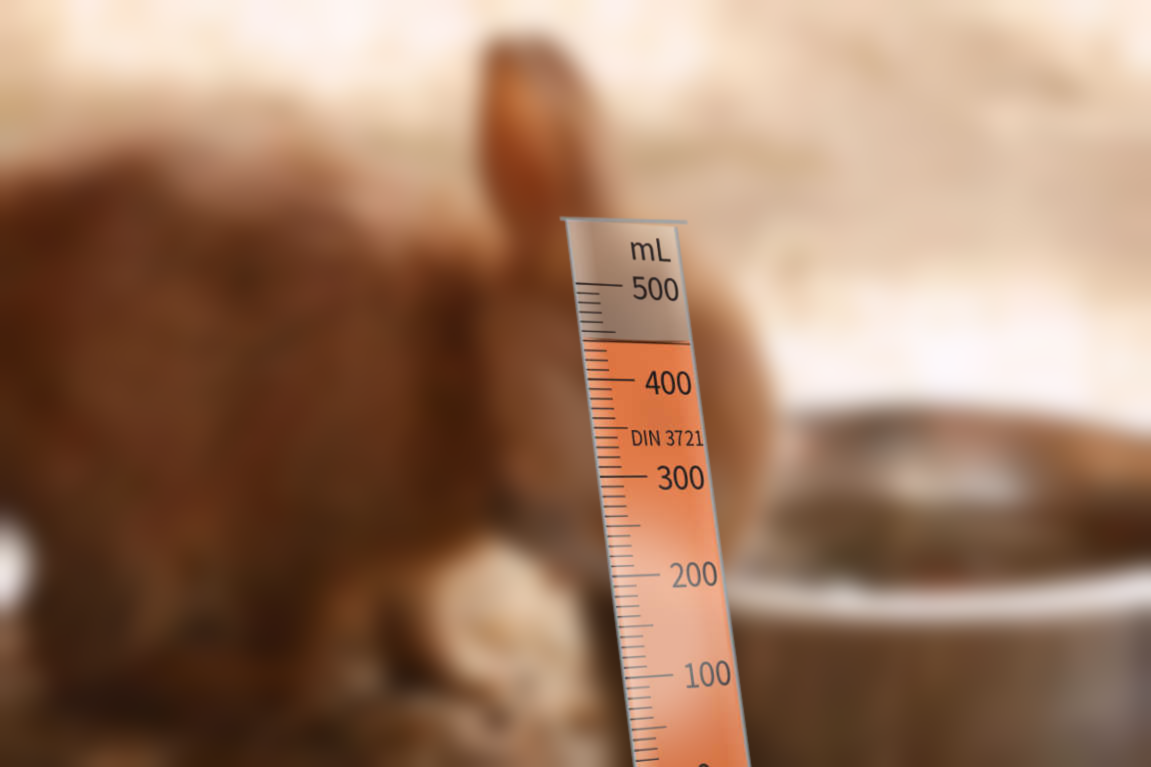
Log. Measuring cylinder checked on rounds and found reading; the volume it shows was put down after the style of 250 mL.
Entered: 440 mL
